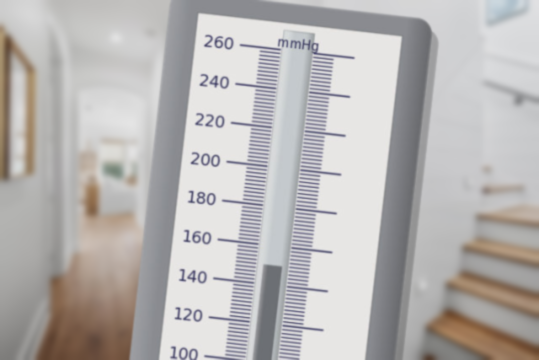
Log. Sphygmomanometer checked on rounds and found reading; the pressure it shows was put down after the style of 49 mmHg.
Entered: 150 mmHg
